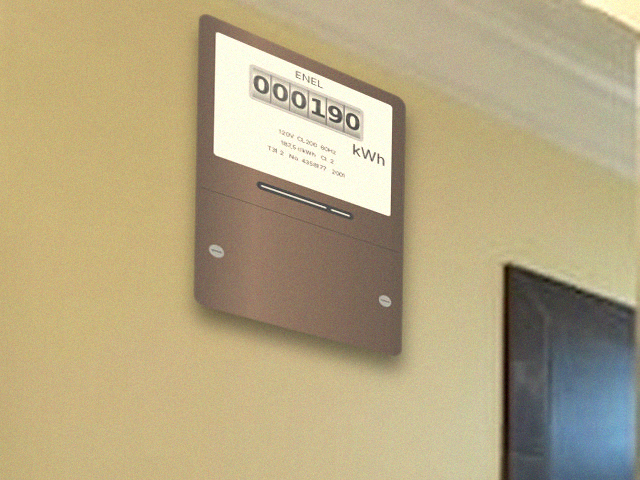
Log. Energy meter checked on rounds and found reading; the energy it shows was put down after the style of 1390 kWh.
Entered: 190 kWh
